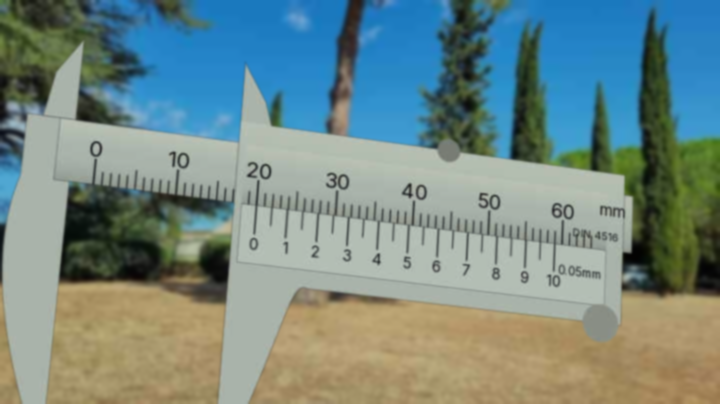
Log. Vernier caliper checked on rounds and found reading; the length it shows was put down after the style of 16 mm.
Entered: 20.0 mm
